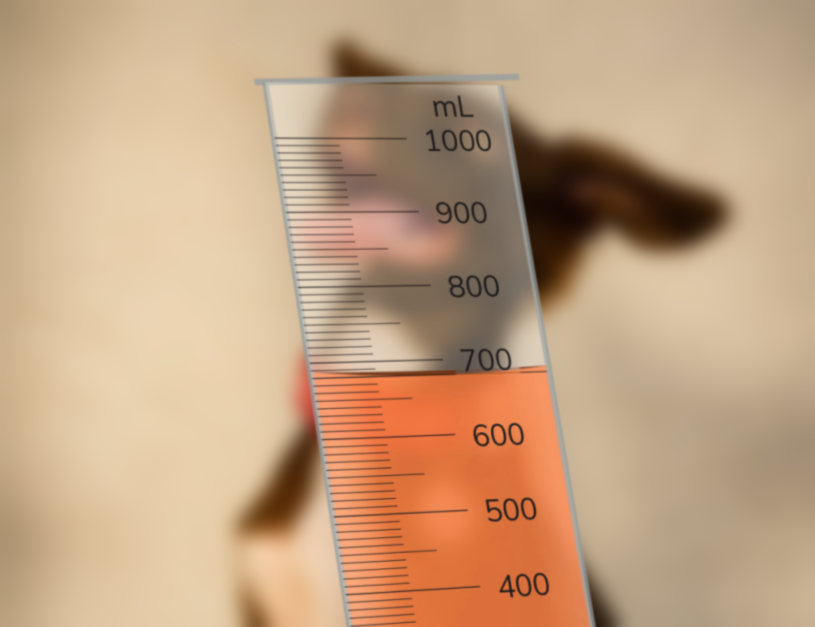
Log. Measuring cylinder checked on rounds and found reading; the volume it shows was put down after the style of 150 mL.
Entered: 680 mL
